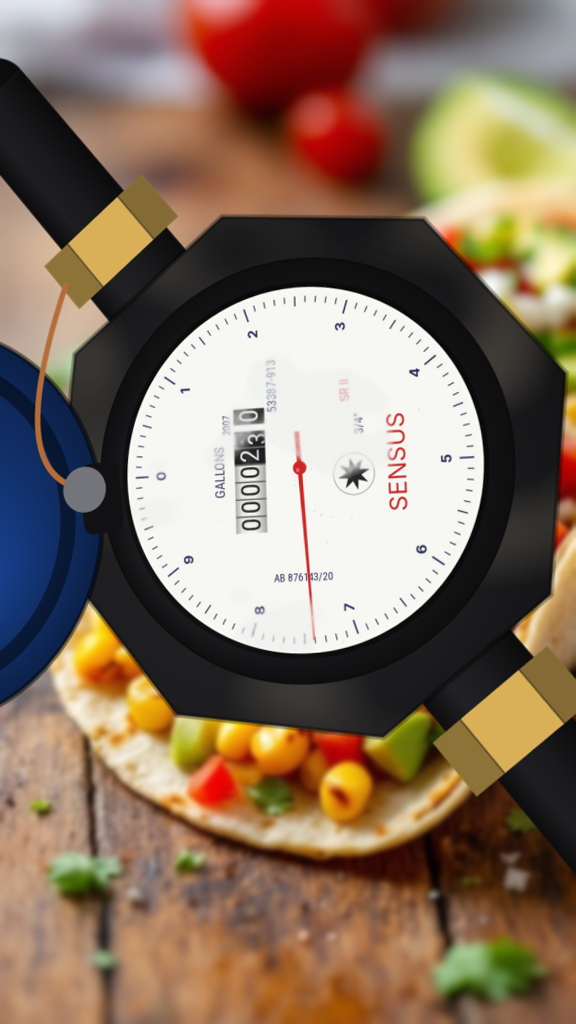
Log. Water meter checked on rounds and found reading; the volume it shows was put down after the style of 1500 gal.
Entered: 227.4 gal
